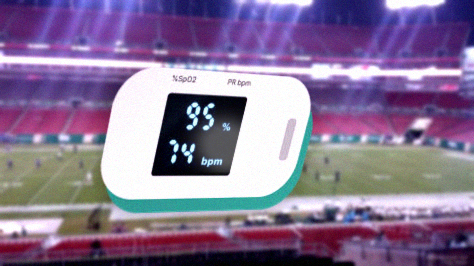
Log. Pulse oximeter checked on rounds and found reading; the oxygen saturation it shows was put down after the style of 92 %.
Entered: 95 %
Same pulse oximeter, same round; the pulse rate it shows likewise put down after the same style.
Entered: 74 bpm
